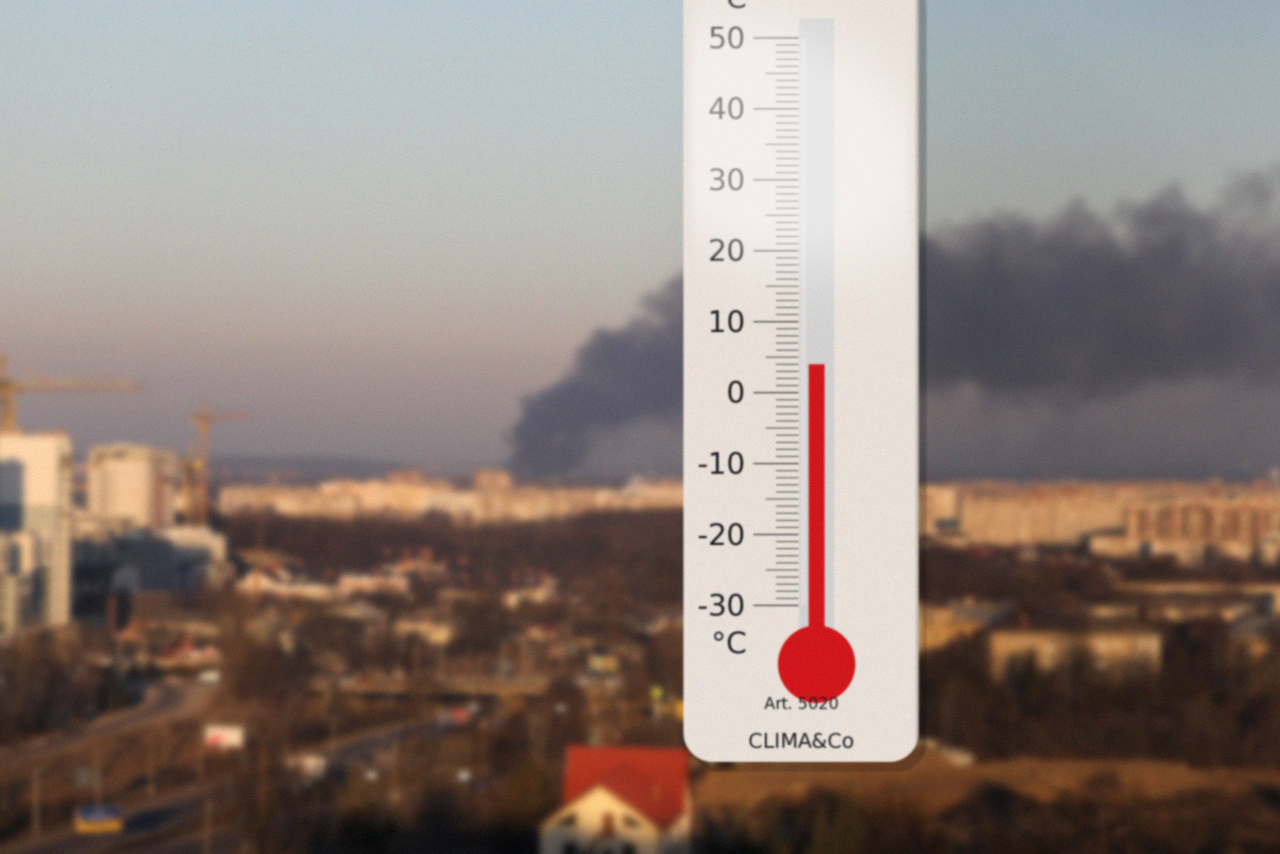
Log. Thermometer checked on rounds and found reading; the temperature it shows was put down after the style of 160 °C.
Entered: 4 °C
